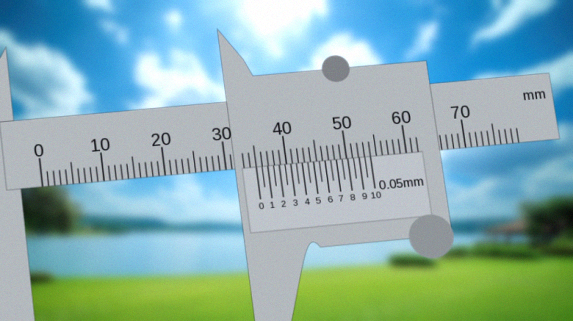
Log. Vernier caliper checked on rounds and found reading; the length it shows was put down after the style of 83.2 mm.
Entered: 35.0 mm
